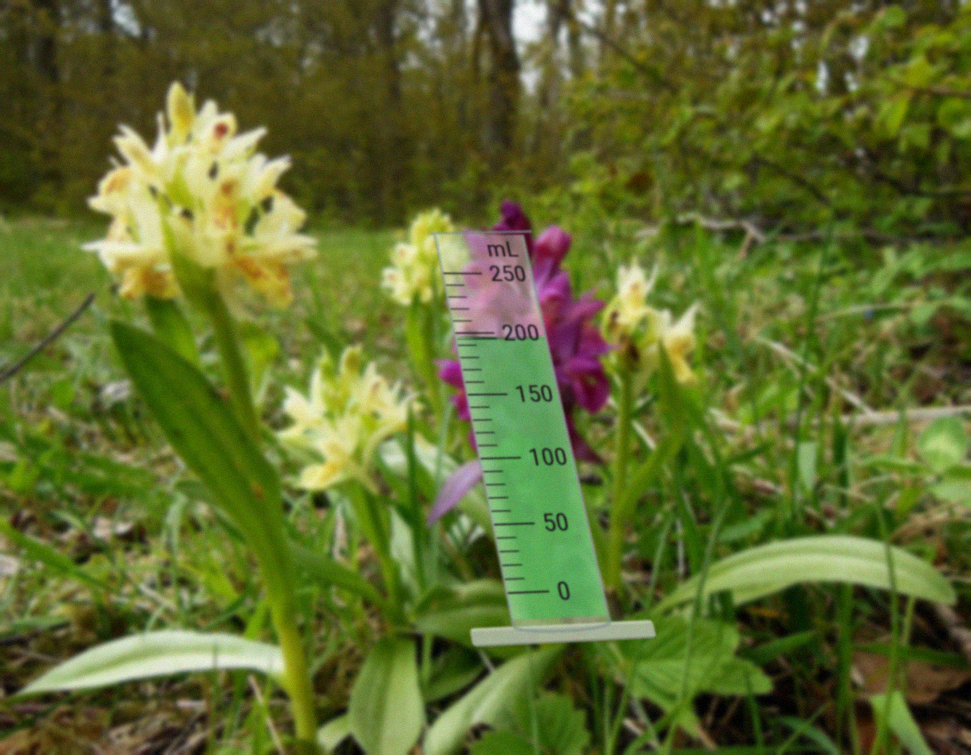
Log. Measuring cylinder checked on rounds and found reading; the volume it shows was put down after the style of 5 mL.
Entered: 195 mL
